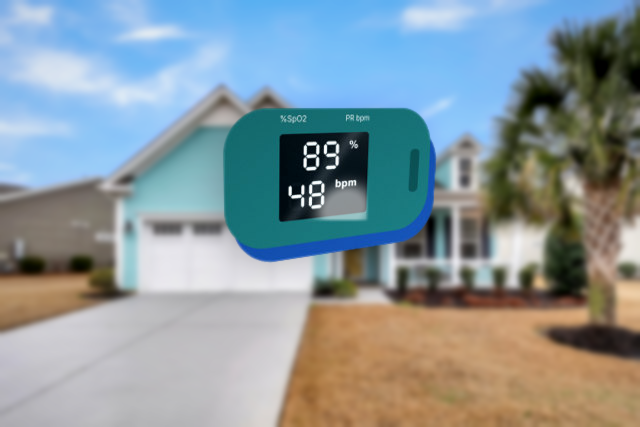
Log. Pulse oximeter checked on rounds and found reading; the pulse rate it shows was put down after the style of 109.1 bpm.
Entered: 48 bpm
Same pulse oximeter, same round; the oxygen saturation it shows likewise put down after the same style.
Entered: 89 %
